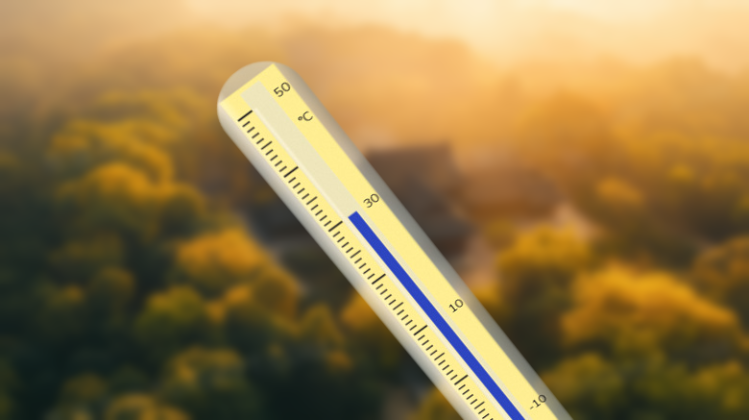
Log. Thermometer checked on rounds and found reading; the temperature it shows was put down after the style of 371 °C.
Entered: 30 °C
